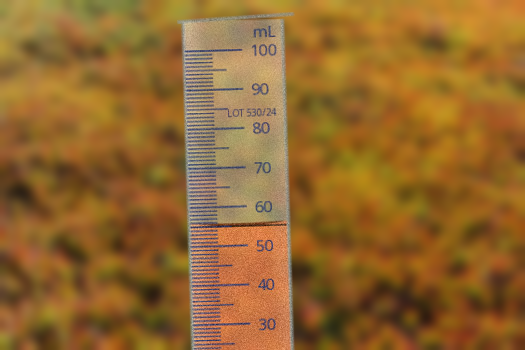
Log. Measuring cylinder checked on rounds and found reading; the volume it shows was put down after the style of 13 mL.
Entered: 55 mL
